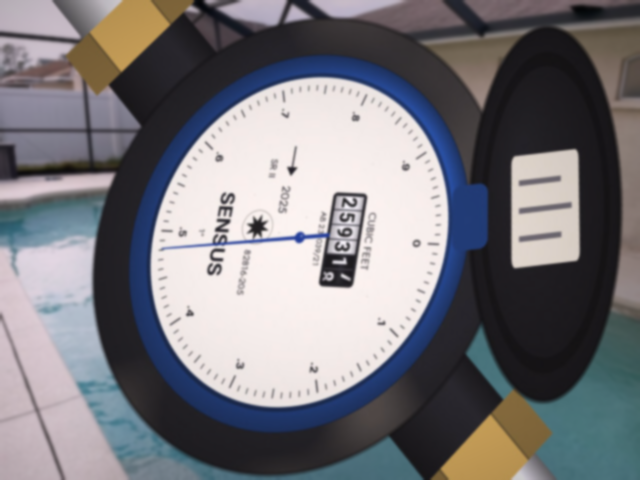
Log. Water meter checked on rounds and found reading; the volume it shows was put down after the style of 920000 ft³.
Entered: 259317.48 ft³
